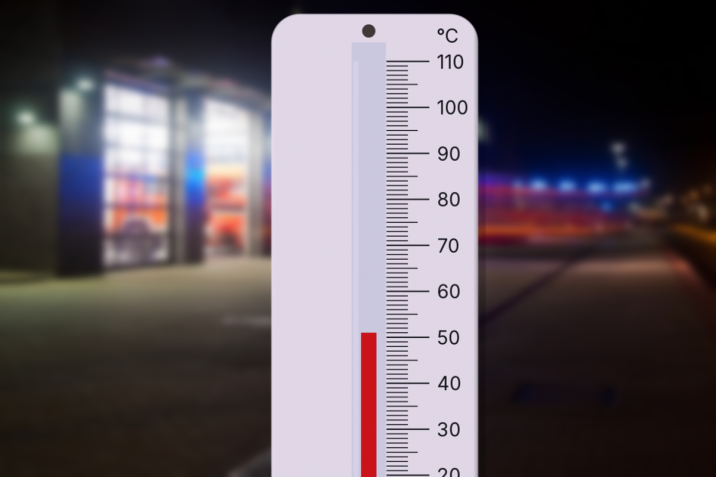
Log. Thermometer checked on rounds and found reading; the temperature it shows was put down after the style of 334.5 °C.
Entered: 51 °C
